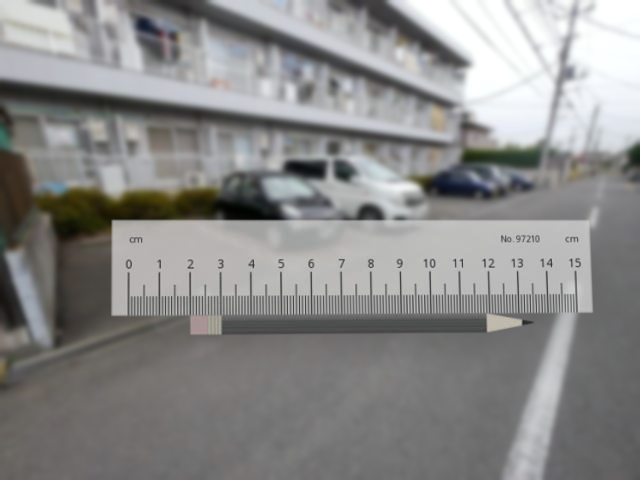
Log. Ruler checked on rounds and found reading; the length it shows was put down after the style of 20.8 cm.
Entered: 11.5 cm
